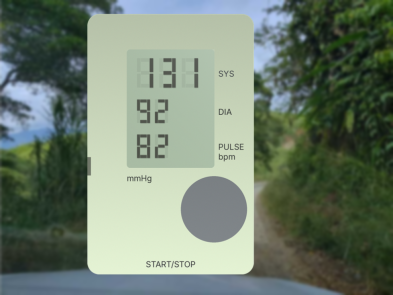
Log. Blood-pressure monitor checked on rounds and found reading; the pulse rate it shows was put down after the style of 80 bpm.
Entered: 82 bpm
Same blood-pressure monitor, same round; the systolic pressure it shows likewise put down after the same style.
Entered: 131 mmHg
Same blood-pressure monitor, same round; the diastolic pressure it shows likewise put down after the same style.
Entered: 92 mmHg
